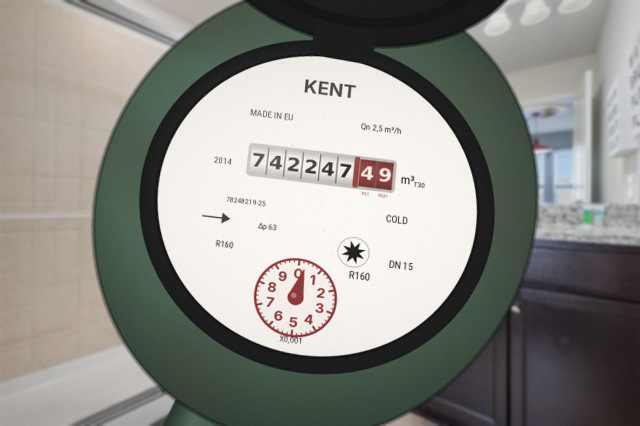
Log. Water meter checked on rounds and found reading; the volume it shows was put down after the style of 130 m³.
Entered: 742247.490 m³
